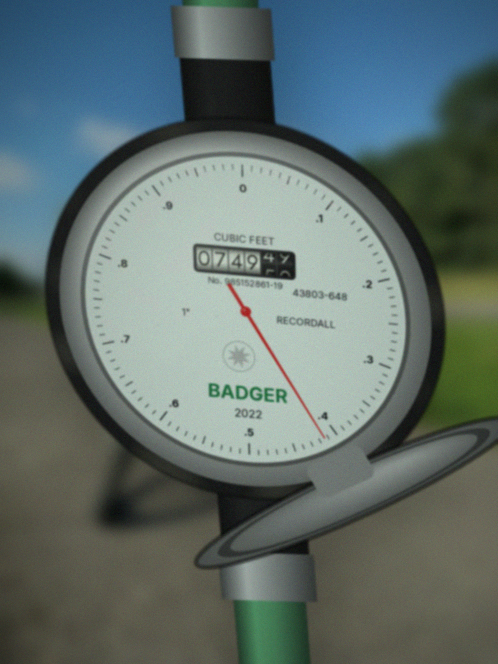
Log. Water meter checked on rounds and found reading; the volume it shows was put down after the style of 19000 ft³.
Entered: 74949.41 ft³
